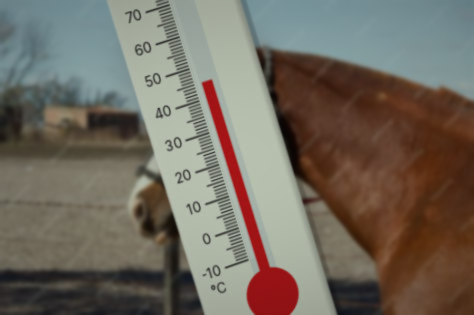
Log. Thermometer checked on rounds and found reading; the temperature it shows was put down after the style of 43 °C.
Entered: 45 °C
